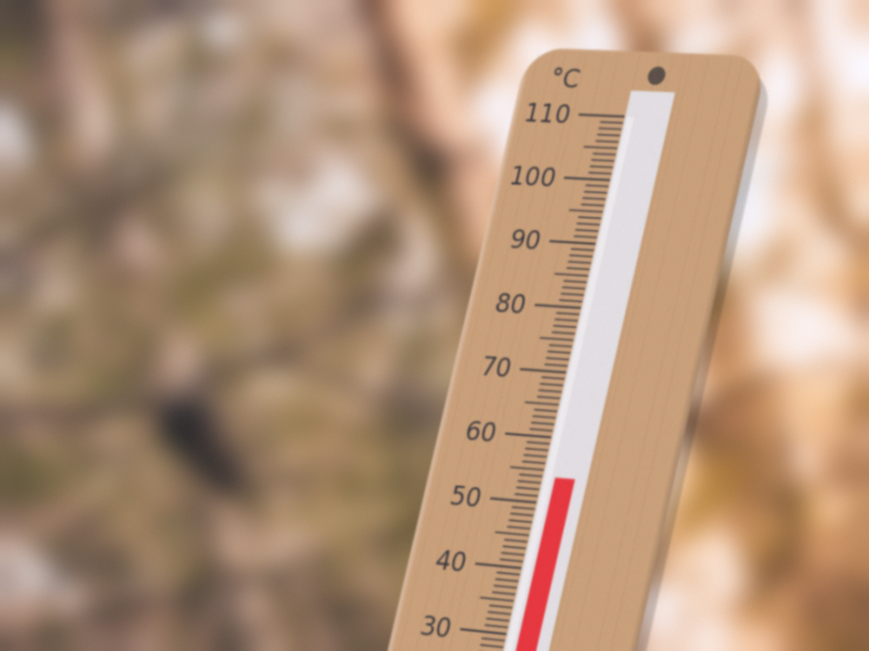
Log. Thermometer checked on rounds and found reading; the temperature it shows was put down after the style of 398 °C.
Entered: 54 °C
